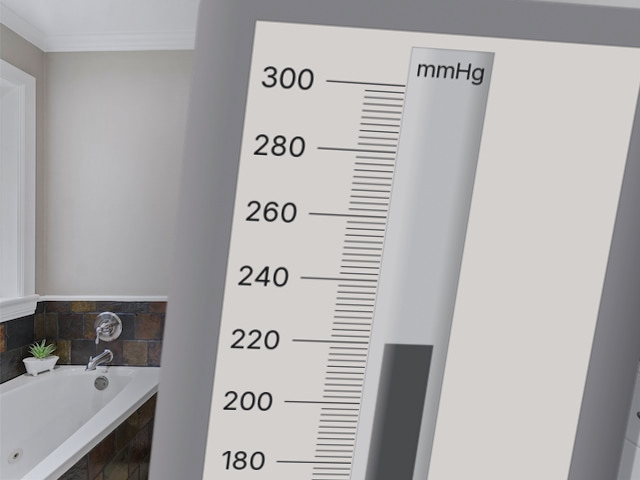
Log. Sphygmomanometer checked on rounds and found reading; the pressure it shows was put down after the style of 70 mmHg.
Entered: 220 mmHg
